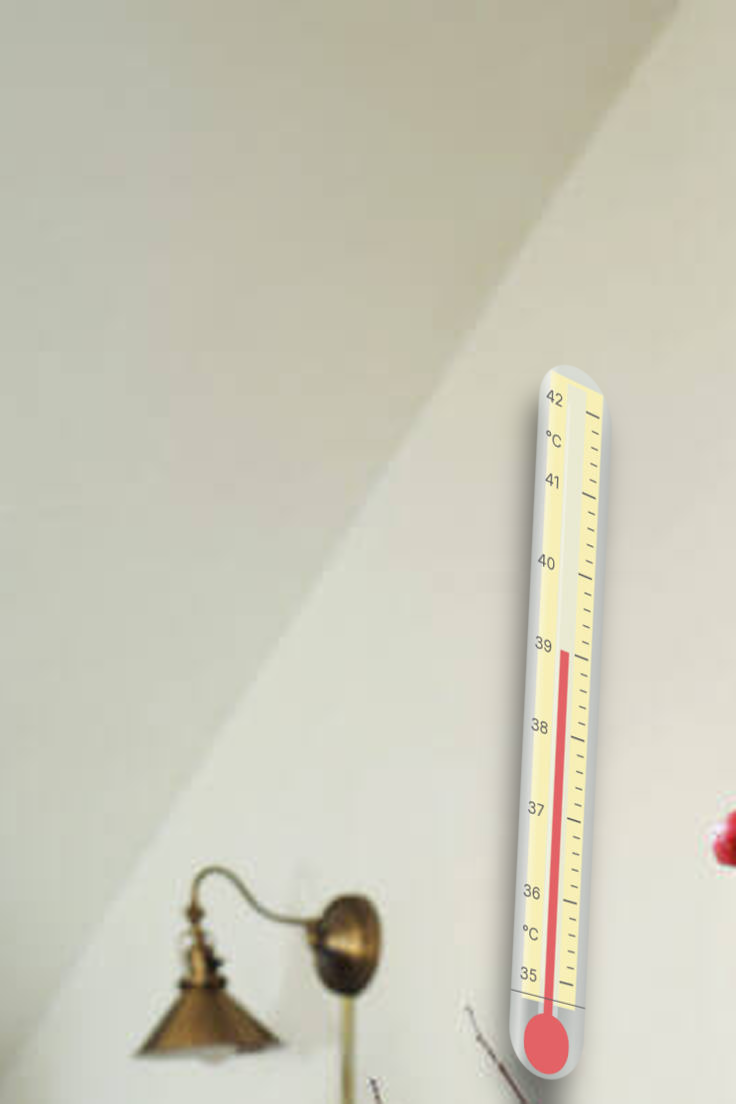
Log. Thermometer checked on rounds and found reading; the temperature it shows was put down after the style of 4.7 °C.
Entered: 39 °C
